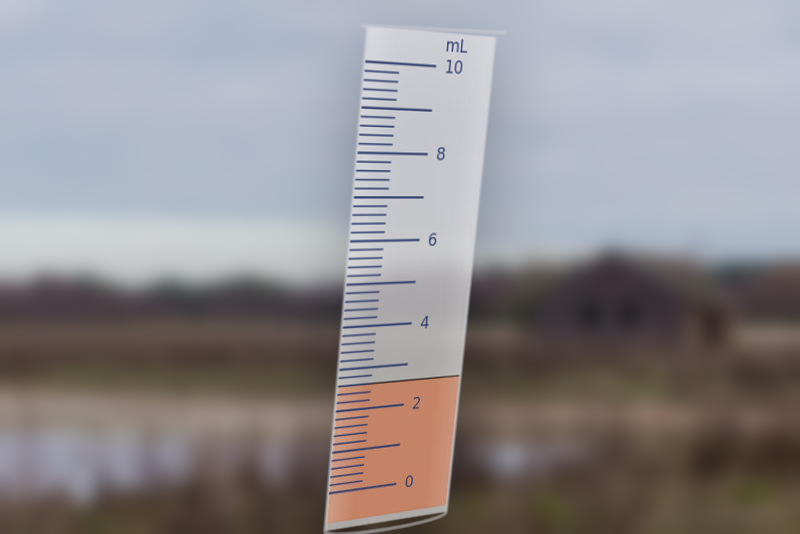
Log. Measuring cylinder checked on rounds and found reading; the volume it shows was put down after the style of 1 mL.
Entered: 2.6 mL
